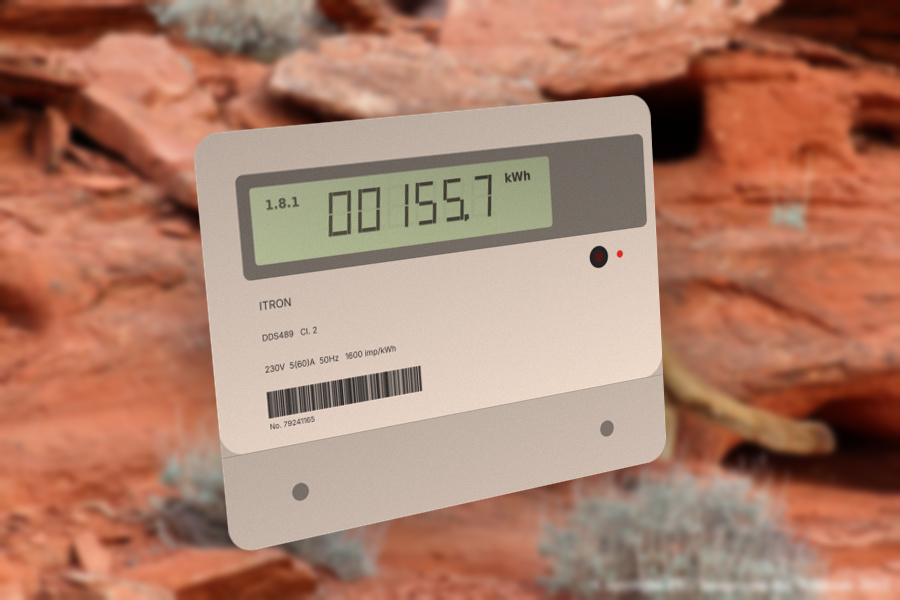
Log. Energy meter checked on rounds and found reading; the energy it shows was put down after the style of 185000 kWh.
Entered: 155.7 kWh
